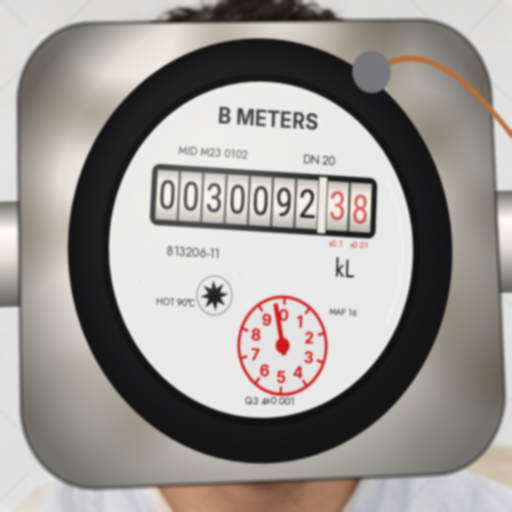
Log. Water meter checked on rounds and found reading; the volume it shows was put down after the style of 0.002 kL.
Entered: 30092.379 kL
